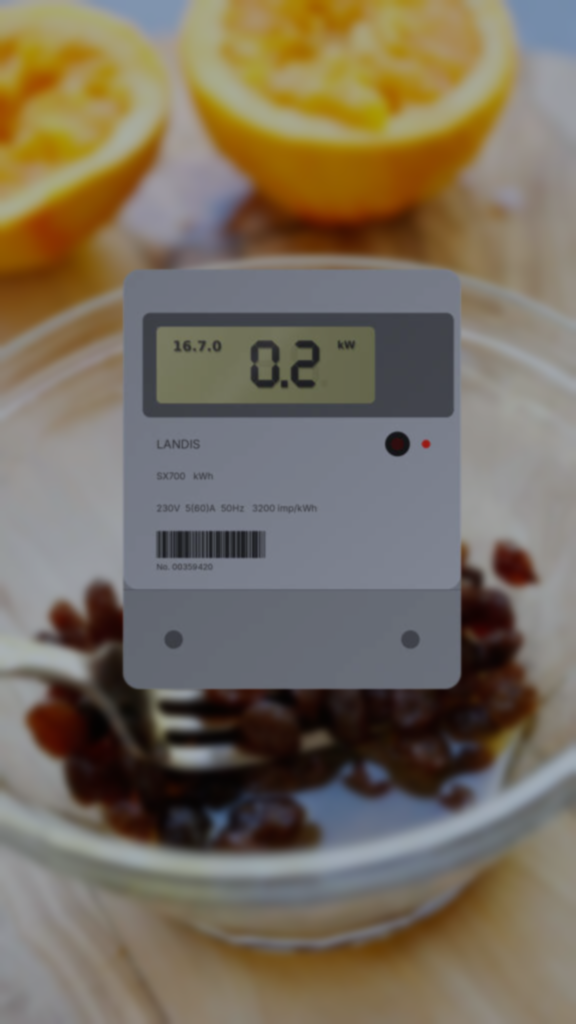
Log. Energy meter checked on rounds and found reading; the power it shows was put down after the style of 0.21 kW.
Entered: 0.2 kW
